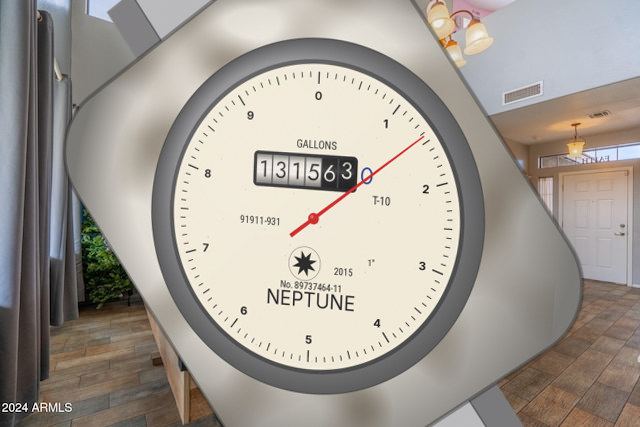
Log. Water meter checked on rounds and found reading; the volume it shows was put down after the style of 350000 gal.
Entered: 1315631.4 gal
